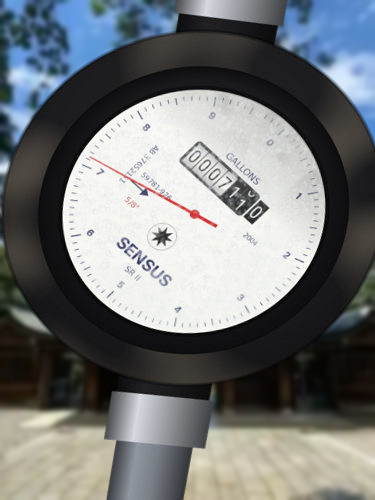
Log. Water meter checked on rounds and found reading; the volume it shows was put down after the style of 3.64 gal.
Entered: 7107.1 gal
